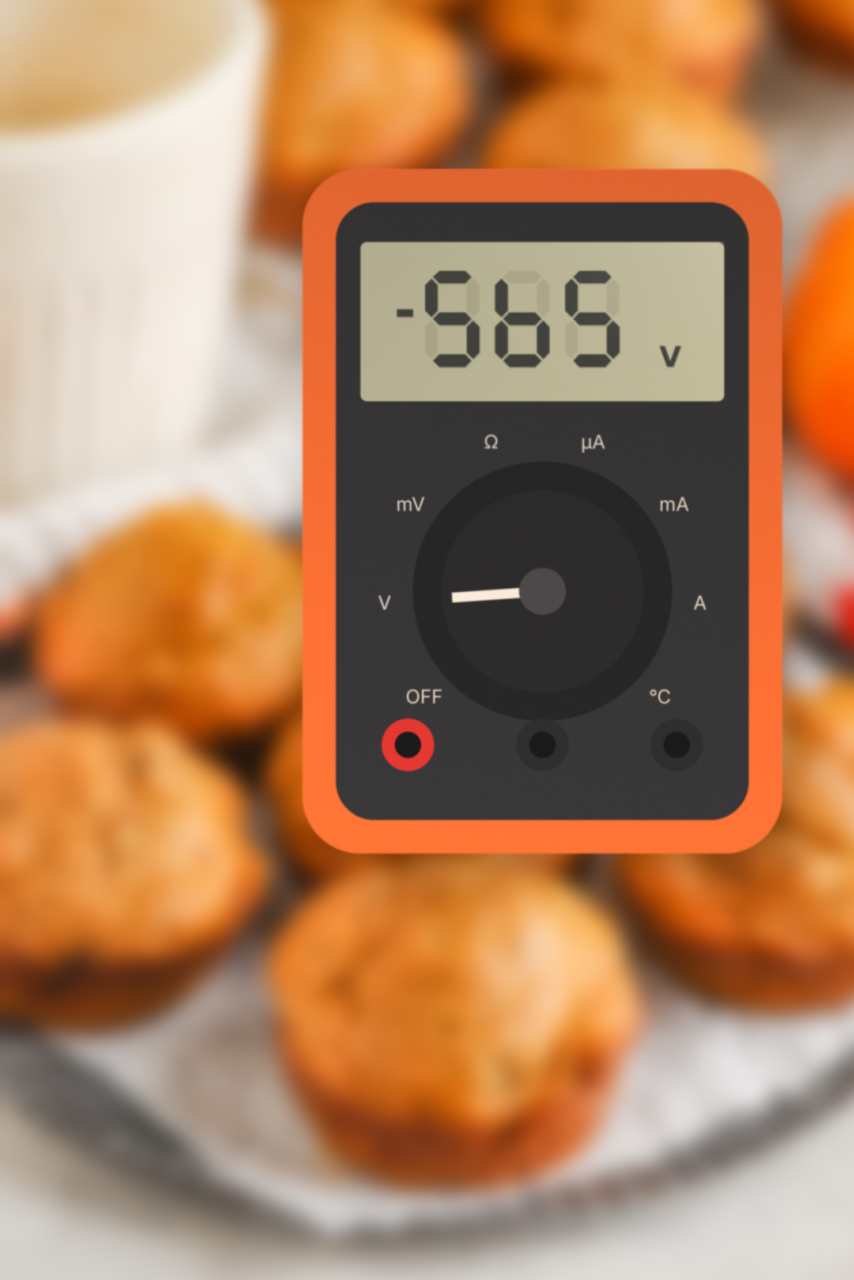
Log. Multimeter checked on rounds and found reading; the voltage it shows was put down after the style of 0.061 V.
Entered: -565 V
